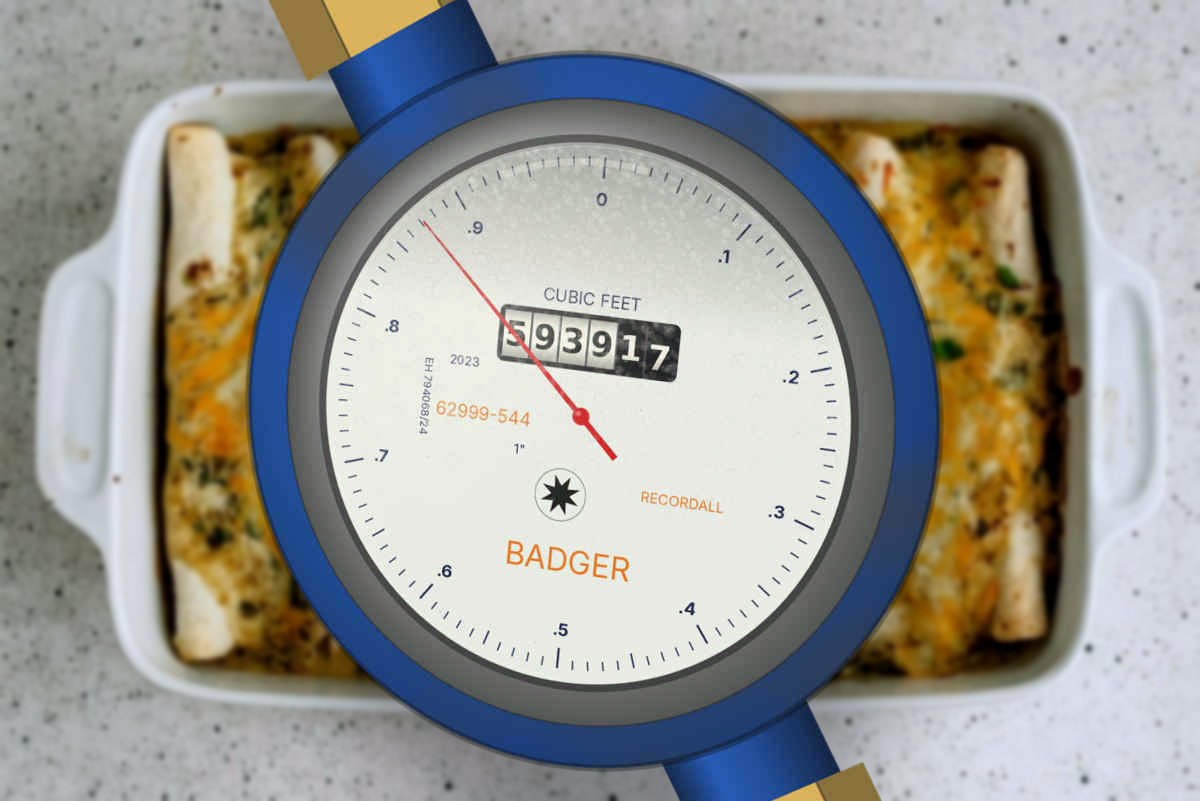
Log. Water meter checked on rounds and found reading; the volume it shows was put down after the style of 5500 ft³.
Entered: 593916.87 ft³
